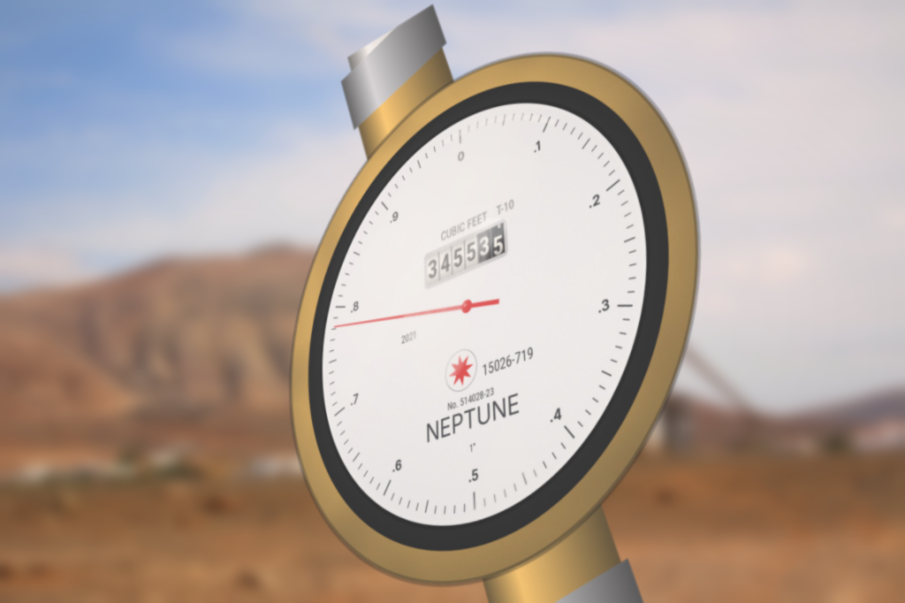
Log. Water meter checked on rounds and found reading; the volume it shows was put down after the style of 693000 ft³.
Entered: 345534.78 ft³
